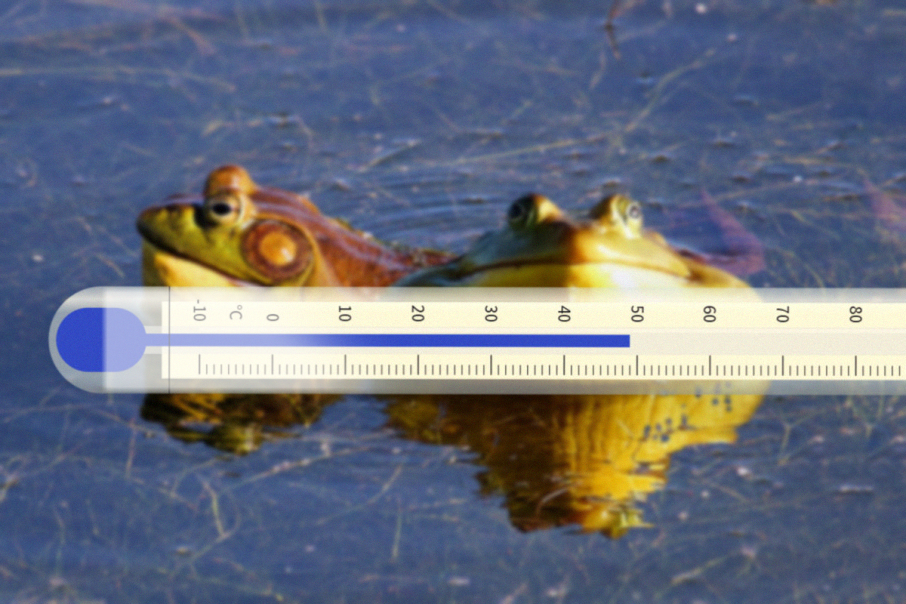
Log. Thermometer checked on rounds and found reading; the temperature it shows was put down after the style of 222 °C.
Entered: 49 °C
